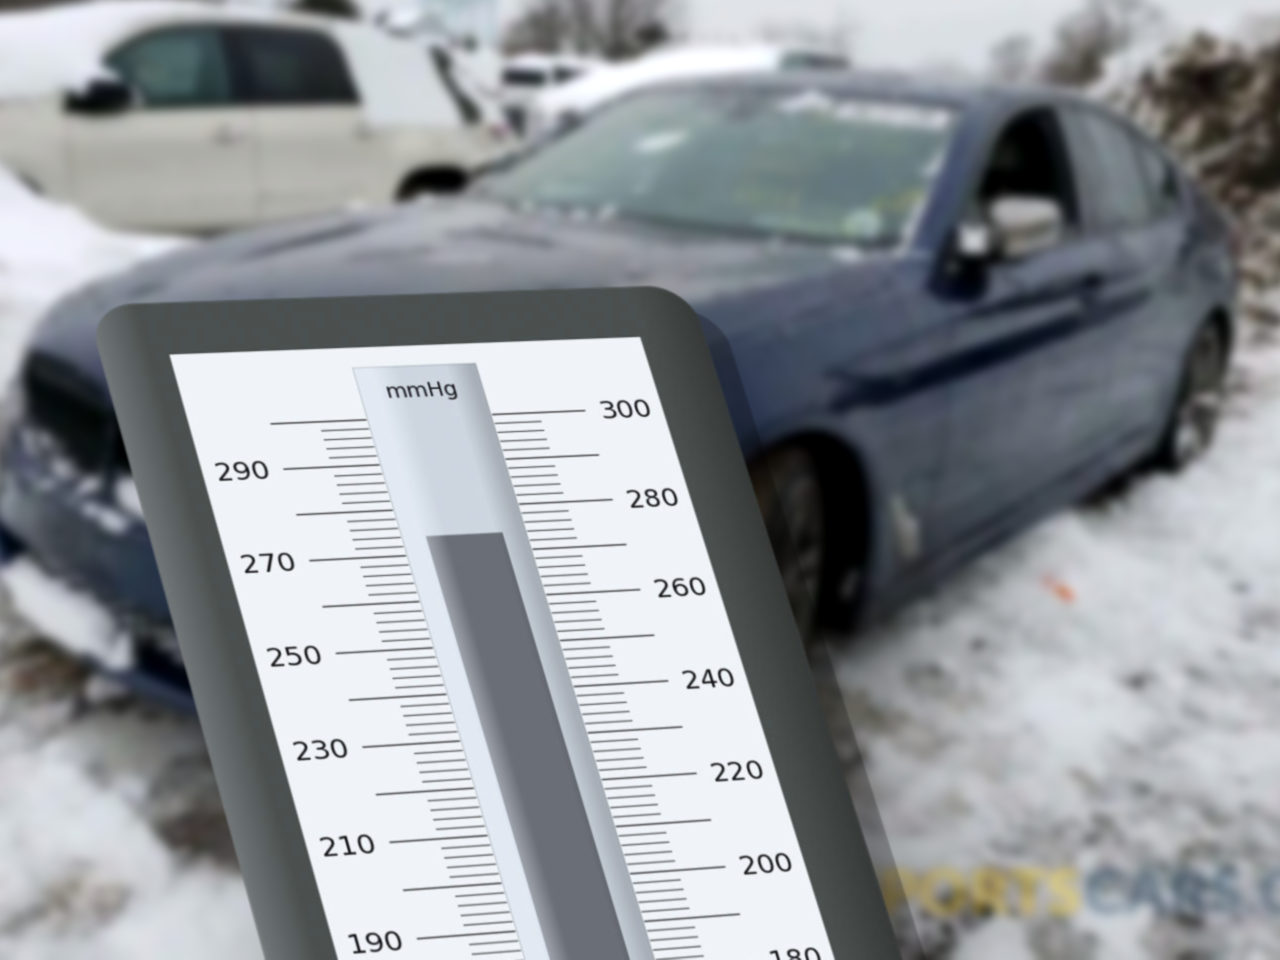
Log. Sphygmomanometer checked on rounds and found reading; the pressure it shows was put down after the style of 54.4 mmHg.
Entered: 274 mmHg
